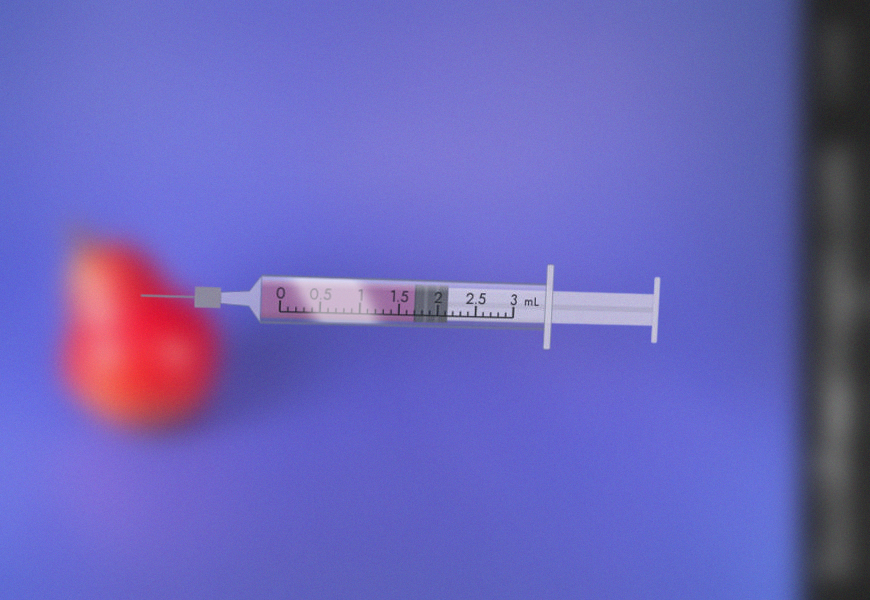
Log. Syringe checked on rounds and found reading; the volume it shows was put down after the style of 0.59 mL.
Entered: 1.7 mL
